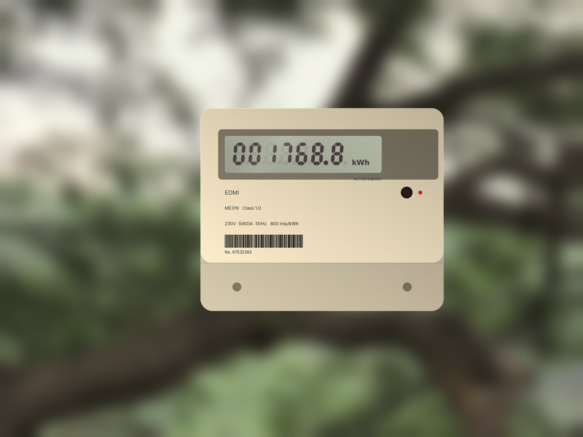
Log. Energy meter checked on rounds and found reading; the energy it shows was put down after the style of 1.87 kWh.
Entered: 1768.8 kWh
